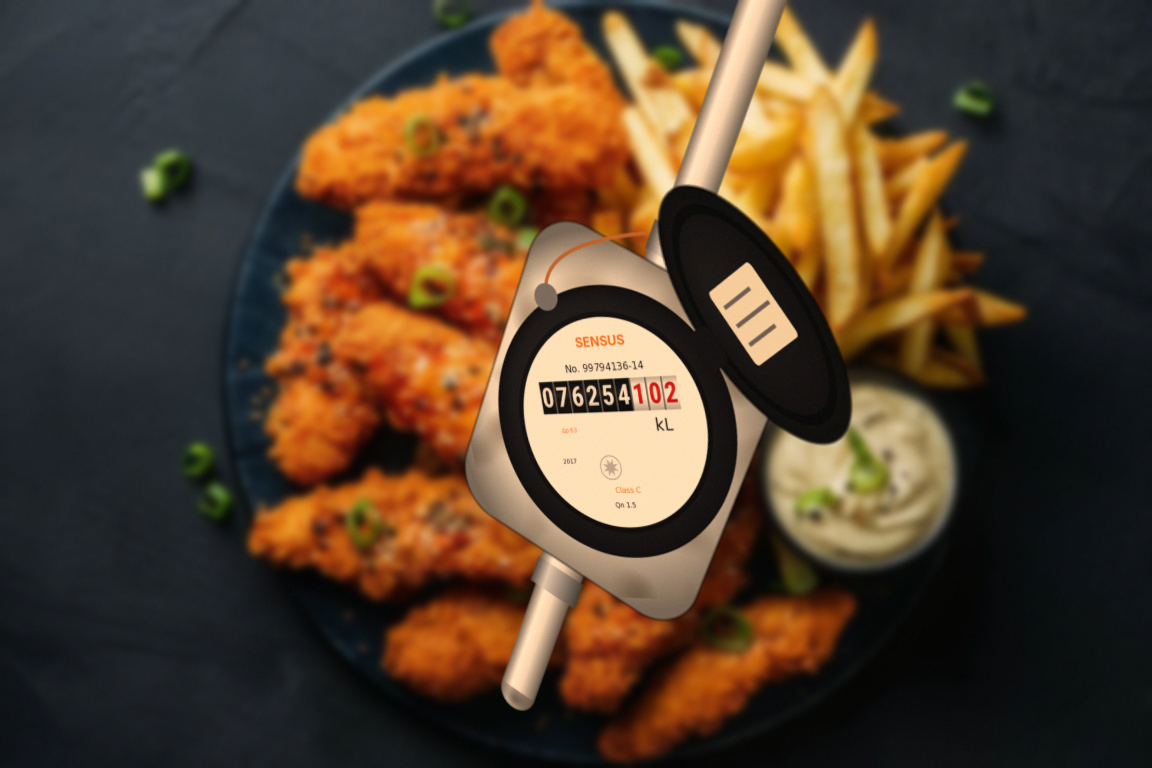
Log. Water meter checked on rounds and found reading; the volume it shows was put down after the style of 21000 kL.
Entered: 76254.102 kL
